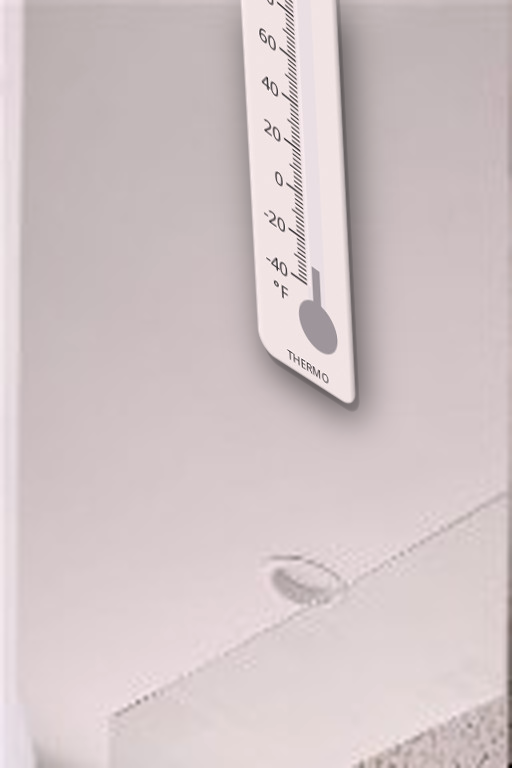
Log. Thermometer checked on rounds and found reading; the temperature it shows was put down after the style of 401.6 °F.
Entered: -30 °F
